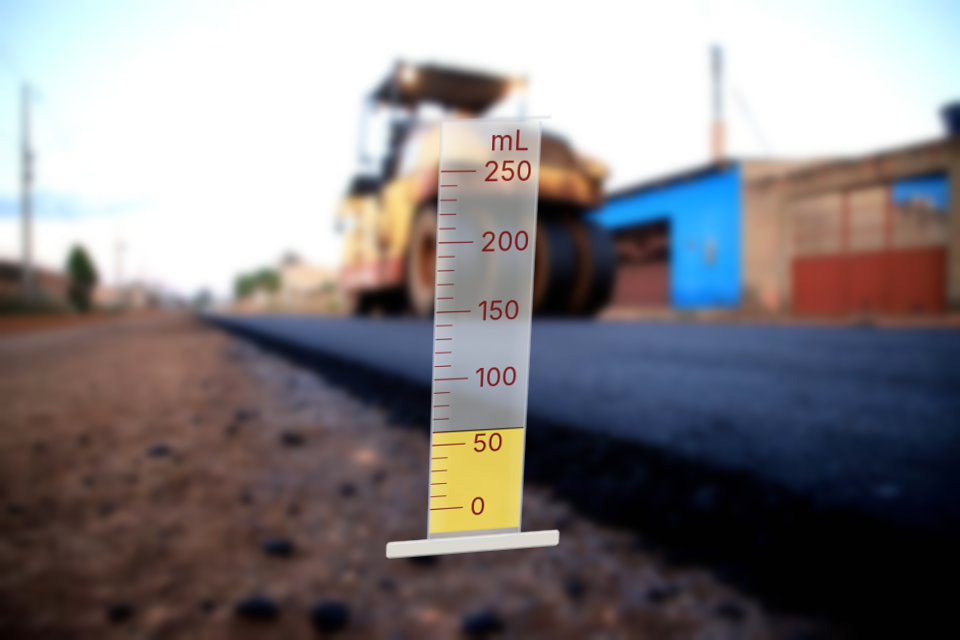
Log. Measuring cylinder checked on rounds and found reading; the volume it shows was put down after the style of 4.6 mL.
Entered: 60 mL
